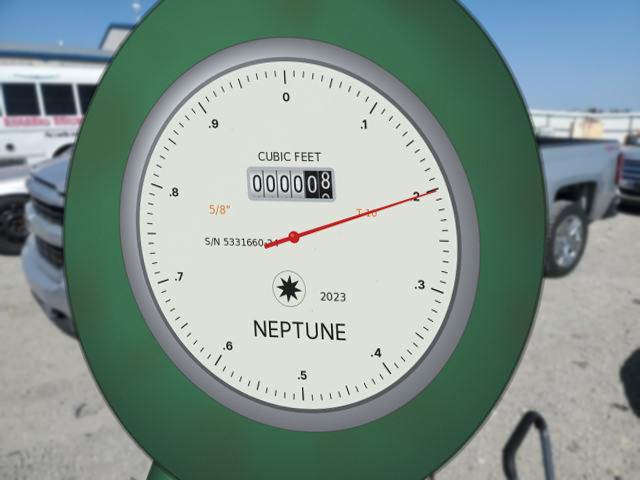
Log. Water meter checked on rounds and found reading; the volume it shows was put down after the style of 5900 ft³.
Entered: 8.20 ft³
